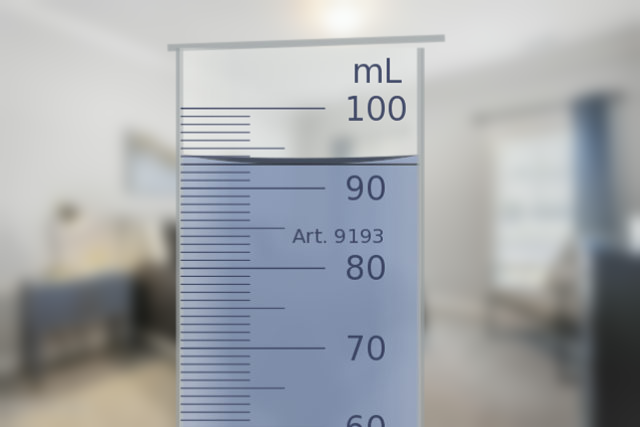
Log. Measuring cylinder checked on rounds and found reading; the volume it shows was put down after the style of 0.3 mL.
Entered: 93 mL
